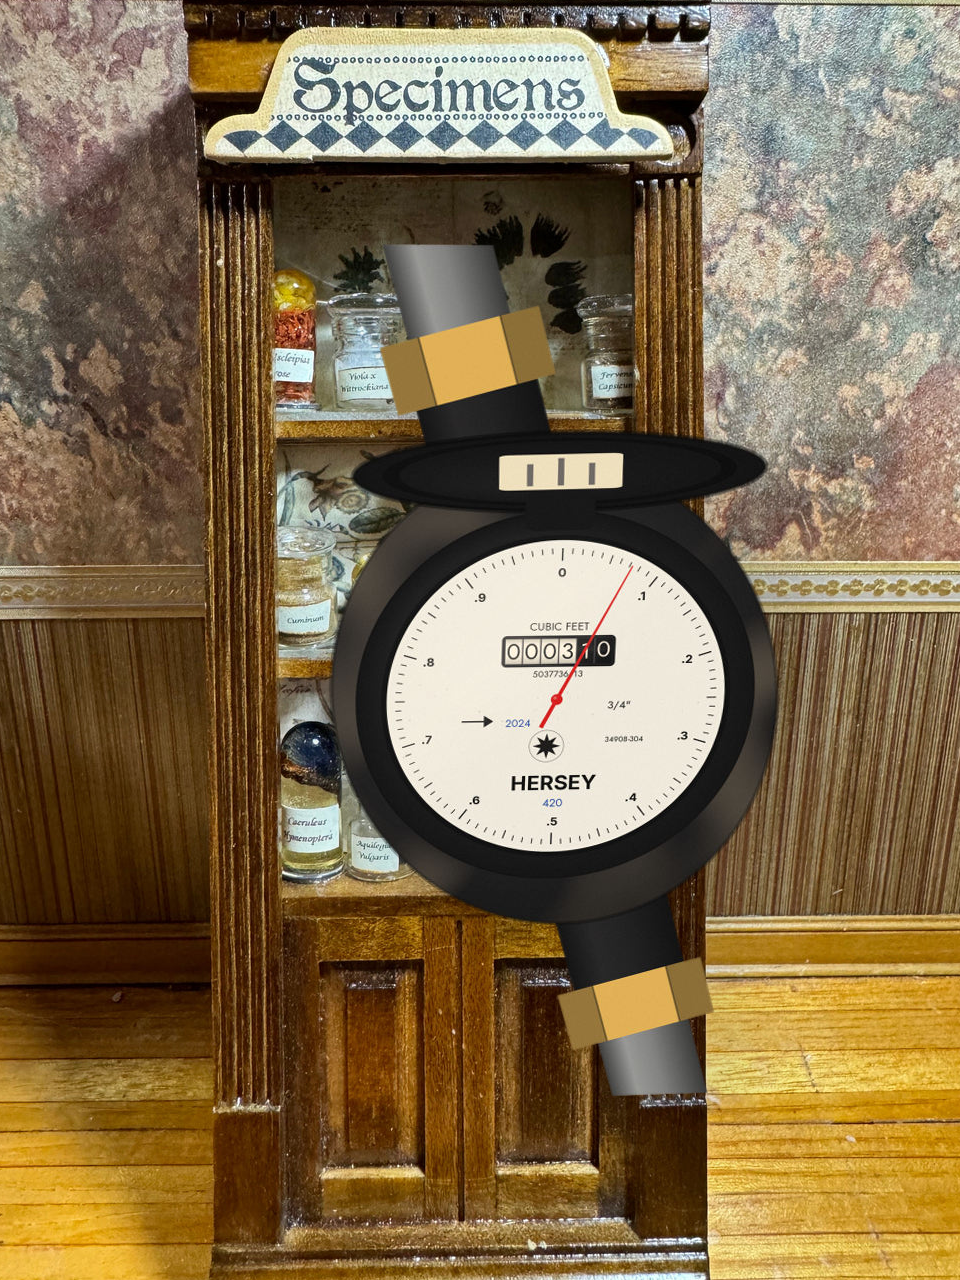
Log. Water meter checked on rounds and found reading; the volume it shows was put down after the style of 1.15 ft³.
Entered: 310.07 ft³
